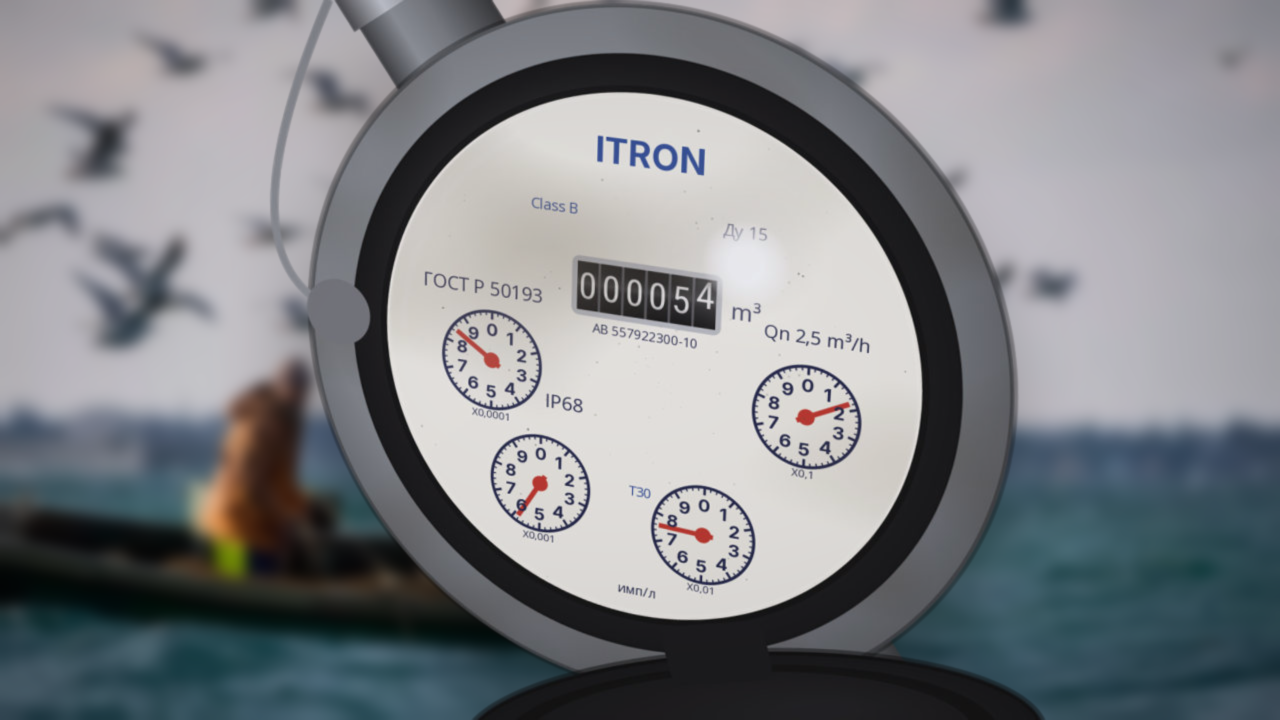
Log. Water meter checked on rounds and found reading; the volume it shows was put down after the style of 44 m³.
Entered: 54.1758 m³
